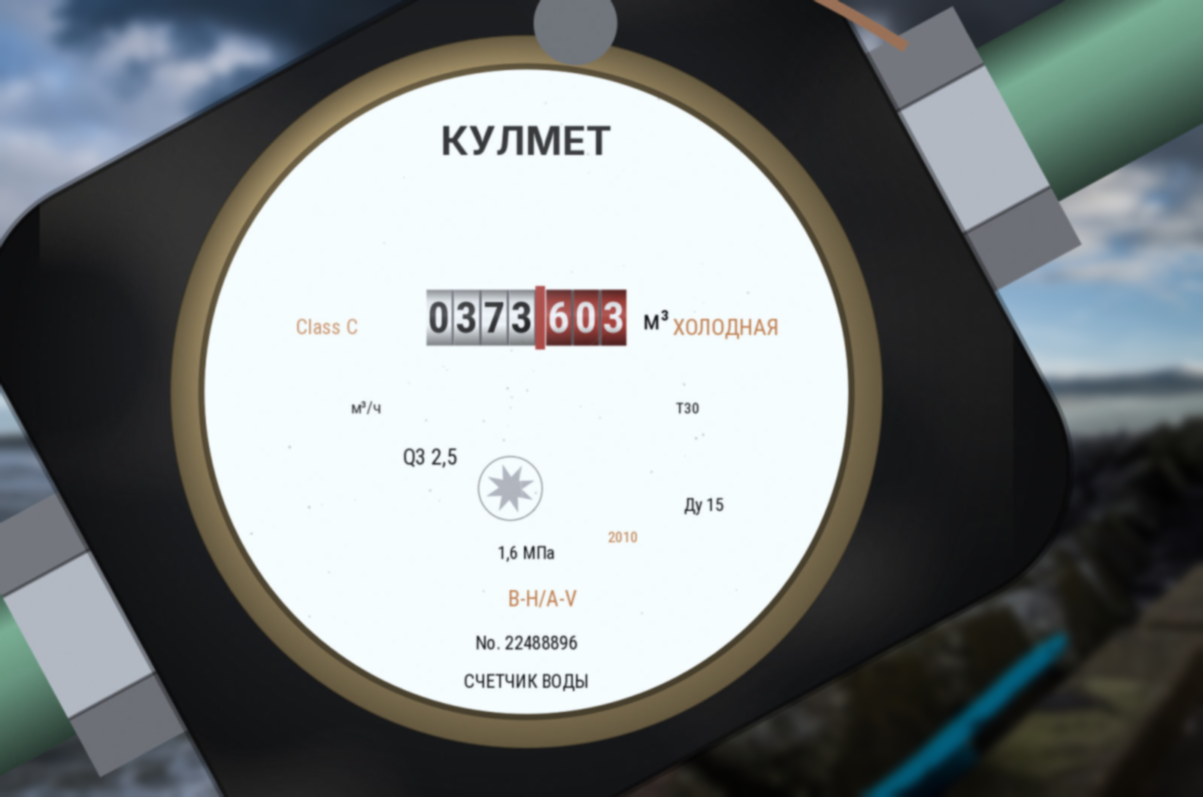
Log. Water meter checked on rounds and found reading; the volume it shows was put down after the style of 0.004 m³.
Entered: 373.603 m³
